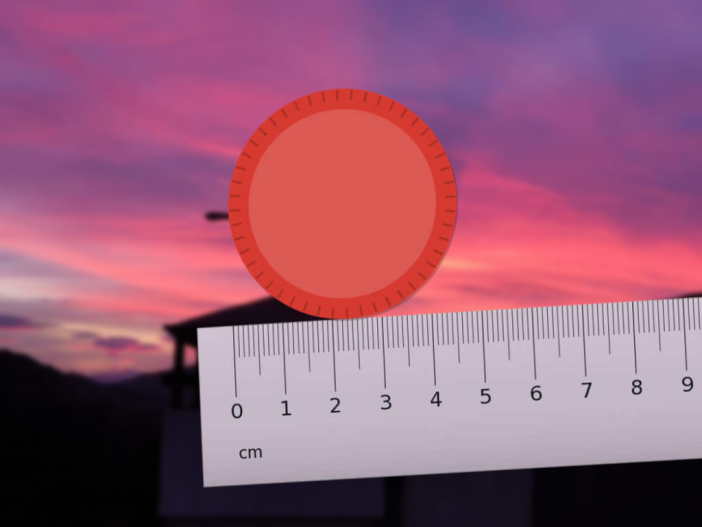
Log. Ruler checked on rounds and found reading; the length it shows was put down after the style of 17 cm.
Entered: 4.6 cm
